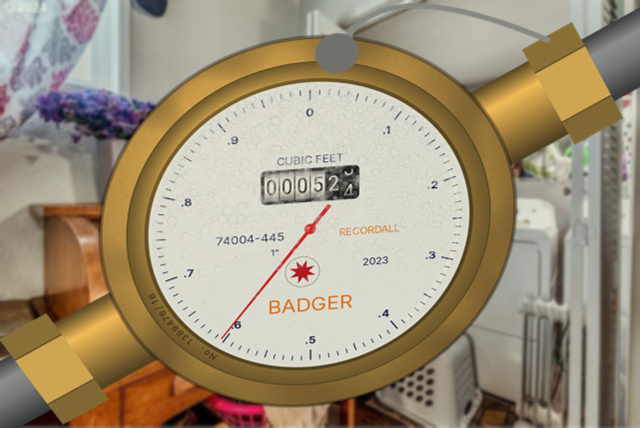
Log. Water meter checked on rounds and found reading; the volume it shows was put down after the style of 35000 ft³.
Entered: 523.60 ft³
